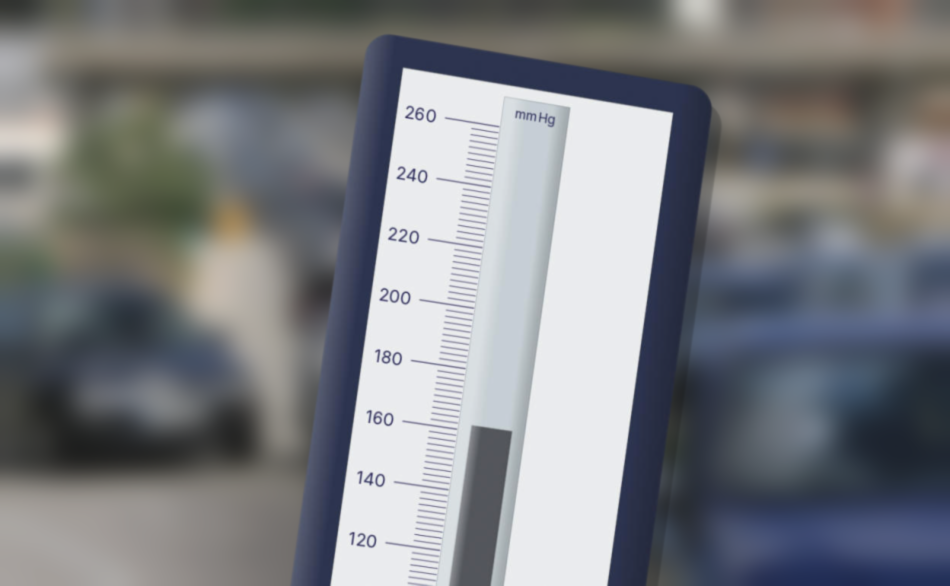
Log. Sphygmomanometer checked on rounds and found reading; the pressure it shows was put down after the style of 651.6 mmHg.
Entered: 162 mmHg
